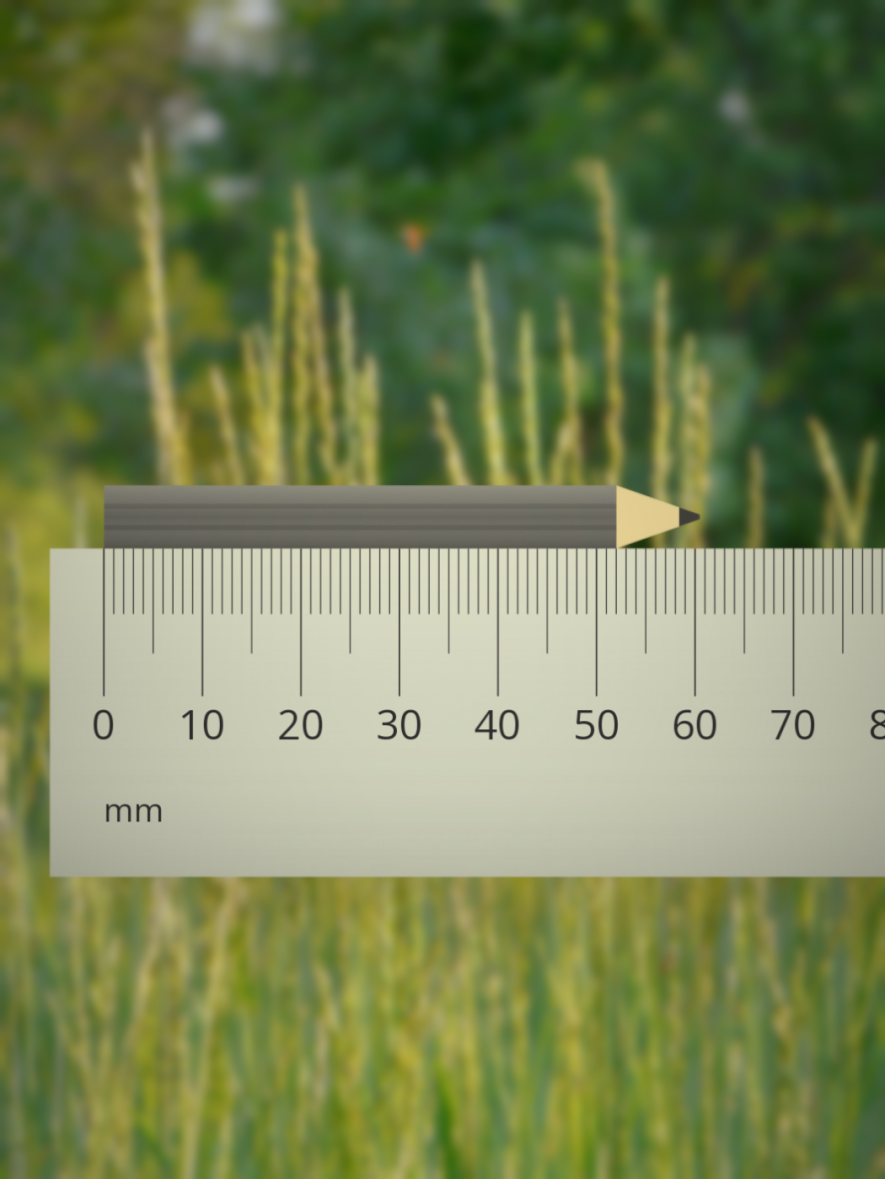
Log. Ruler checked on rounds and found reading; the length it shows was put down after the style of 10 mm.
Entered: 60.5 mm
